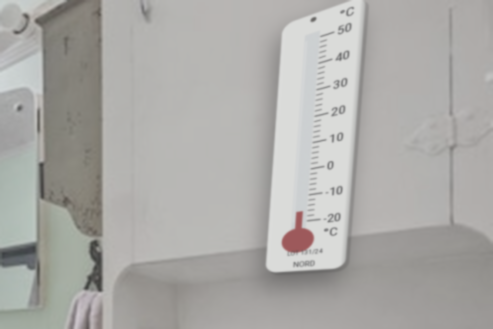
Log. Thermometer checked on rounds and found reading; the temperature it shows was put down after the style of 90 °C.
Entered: -16 °C
